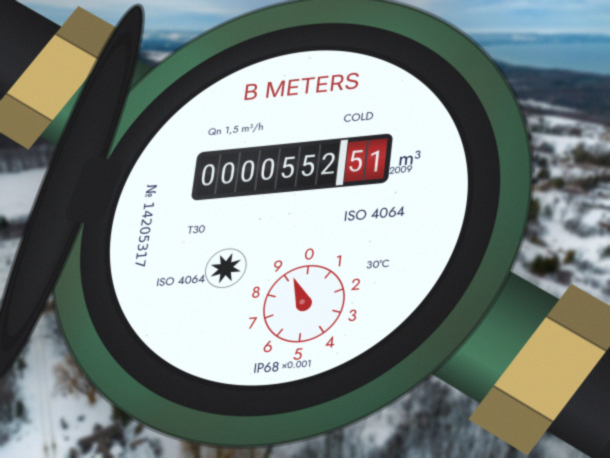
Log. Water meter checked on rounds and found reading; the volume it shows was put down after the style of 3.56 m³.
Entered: 552.509 m³
